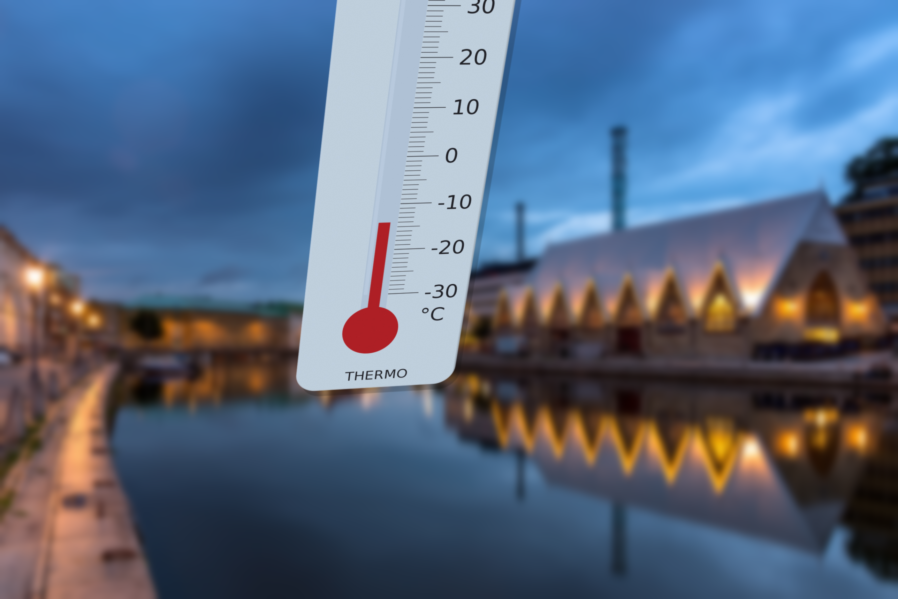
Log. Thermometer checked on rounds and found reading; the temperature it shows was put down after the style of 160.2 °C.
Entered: -14 °C
